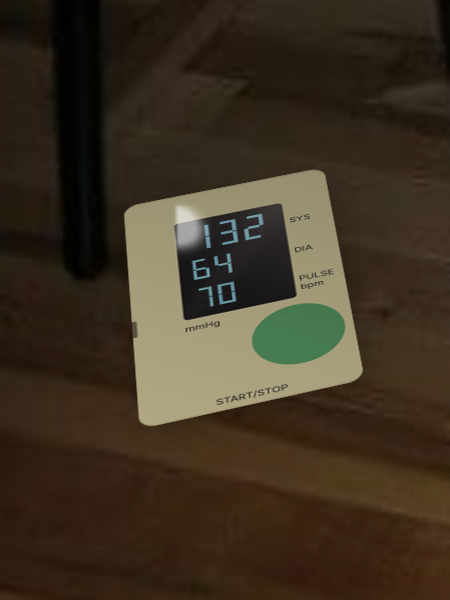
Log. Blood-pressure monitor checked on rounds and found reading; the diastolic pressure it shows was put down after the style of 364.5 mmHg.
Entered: 64 mmHg
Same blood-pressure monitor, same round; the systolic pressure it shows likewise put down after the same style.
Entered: 132 mmHg
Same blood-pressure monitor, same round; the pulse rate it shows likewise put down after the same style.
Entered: 70 bpm
